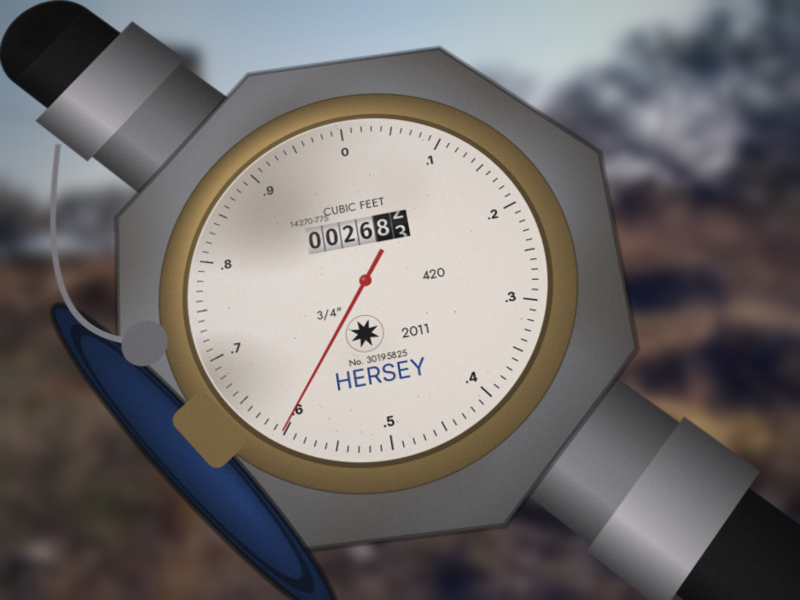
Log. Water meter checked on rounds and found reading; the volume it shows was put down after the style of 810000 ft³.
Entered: 2682.60 ft³
